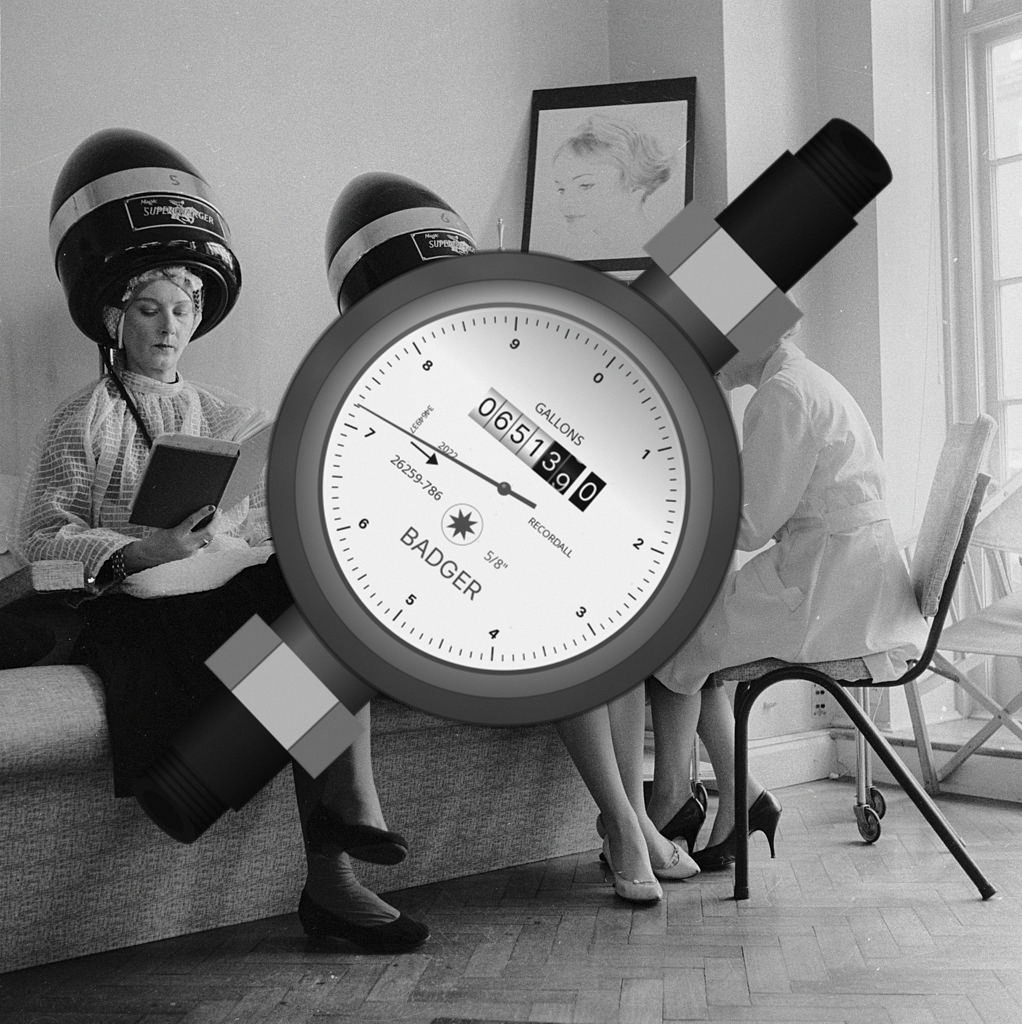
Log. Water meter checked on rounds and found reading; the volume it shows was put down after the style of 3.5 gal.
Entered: 651387.2 gal
